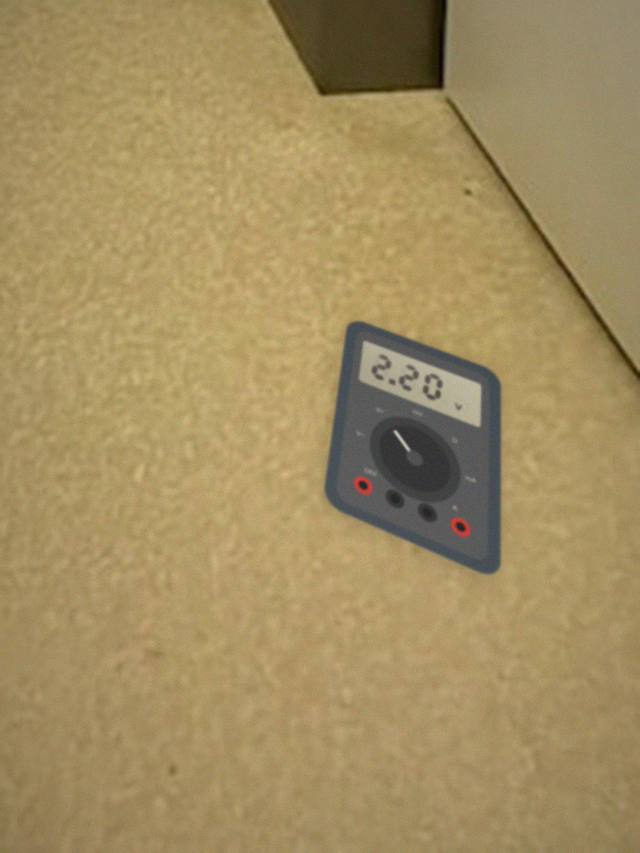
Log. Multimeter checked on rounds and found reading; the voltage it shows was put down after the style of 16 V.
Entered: 2.20 V
